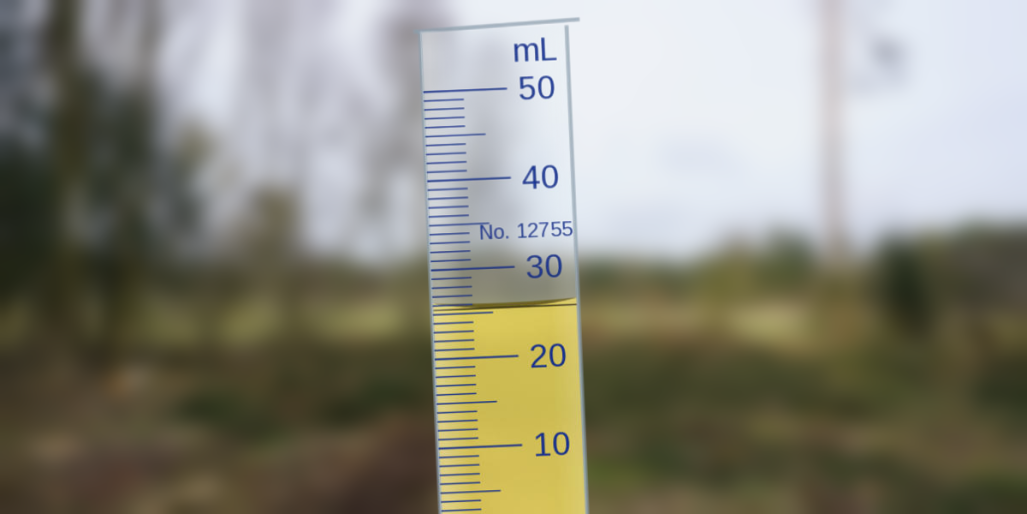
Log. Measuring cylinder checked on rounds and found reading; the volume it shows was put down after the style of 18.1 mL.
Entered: 25.5 mL
